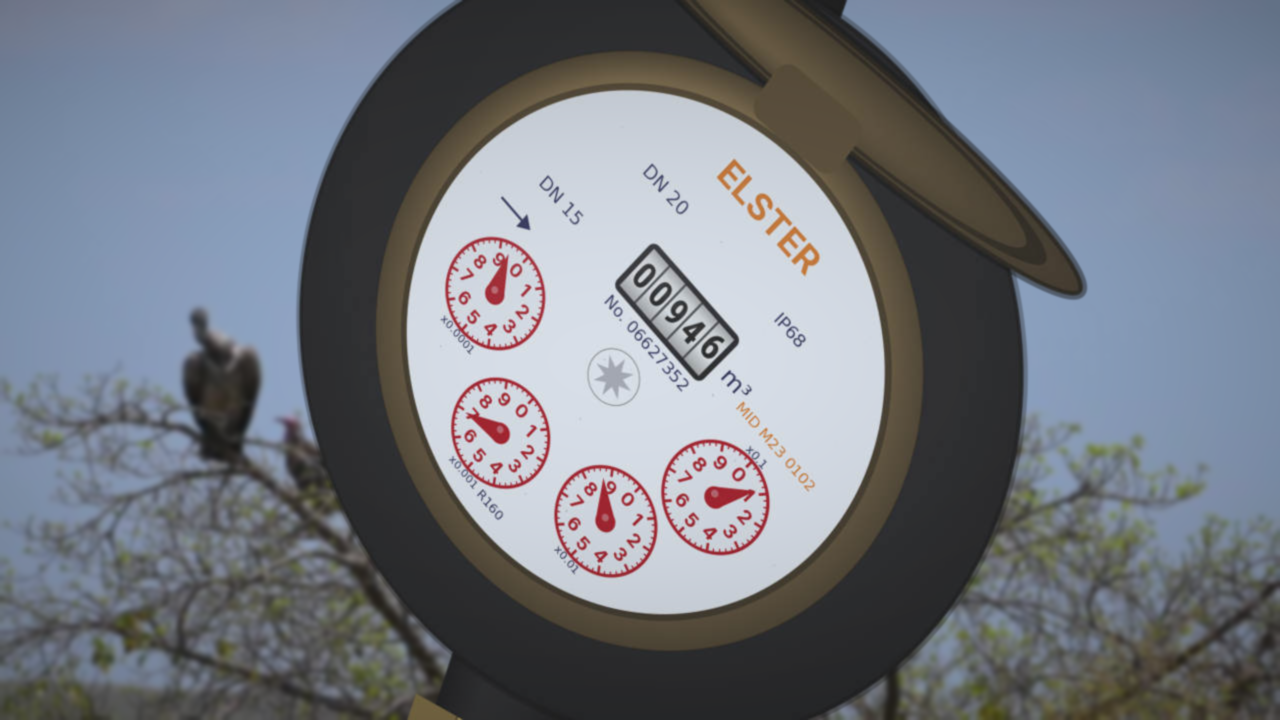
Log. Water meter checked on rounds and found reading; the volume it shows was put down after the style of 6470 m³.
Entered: 946.0869 m³
